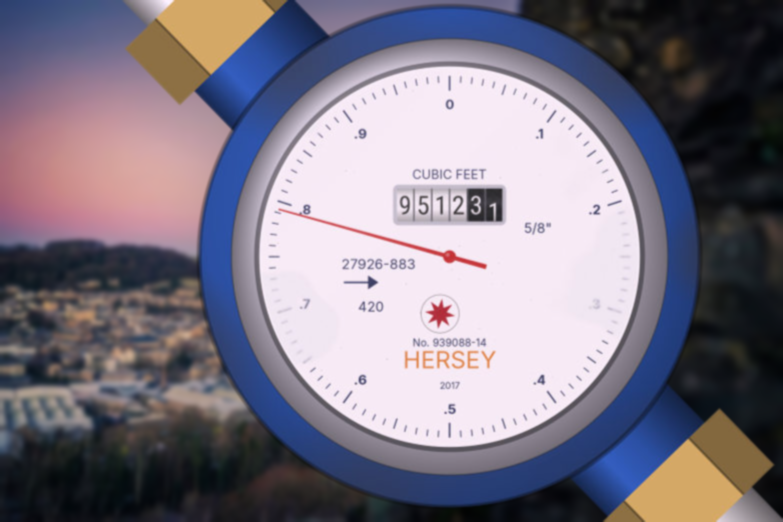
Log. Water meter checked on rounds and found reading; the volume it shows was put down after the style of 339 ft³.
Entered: 951230.79 ft³
